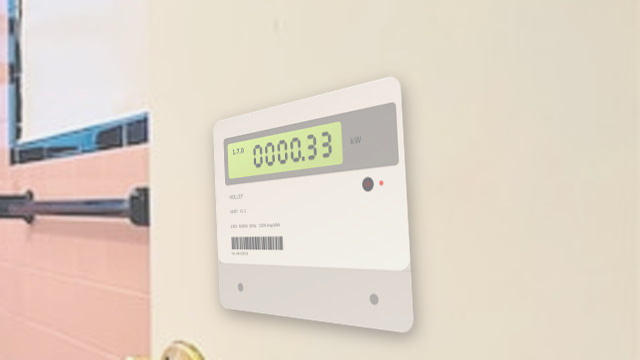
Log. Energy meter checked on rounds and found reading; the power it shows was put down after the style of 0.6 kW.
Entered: 0.33 kW
